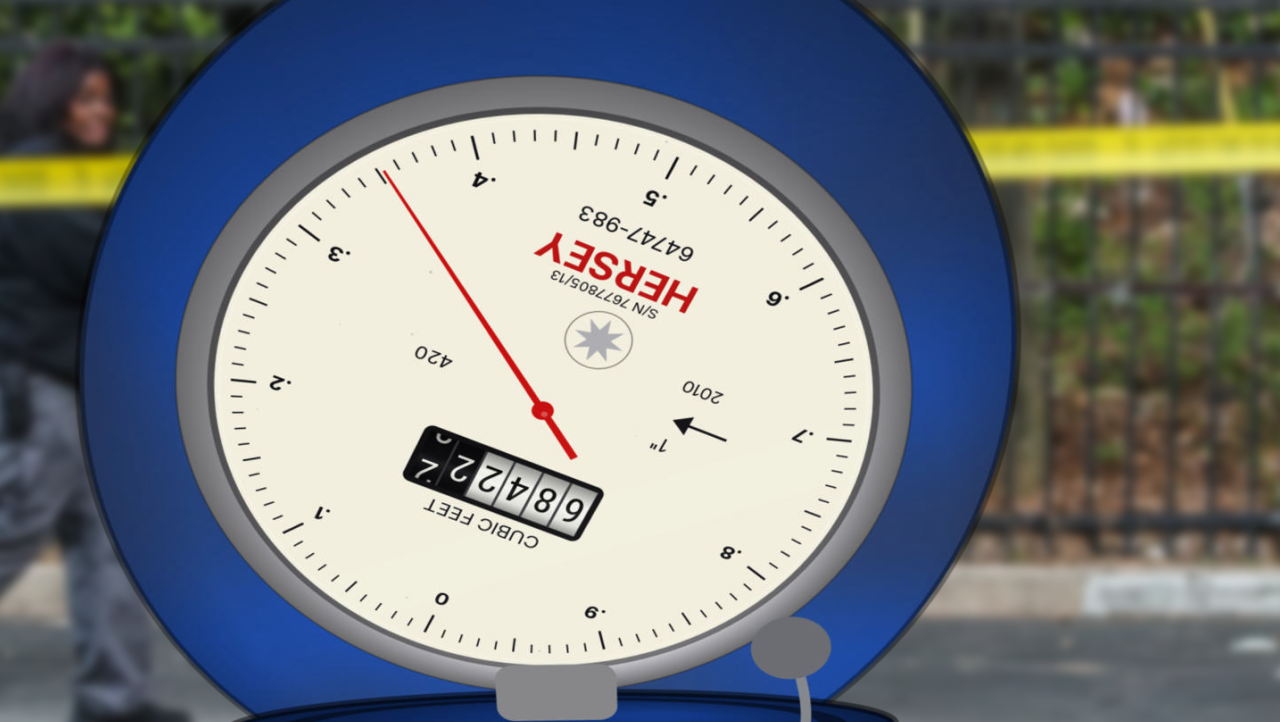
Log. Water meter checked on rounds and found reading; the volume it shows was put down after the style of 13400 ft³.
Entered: 684222.35 ft³
